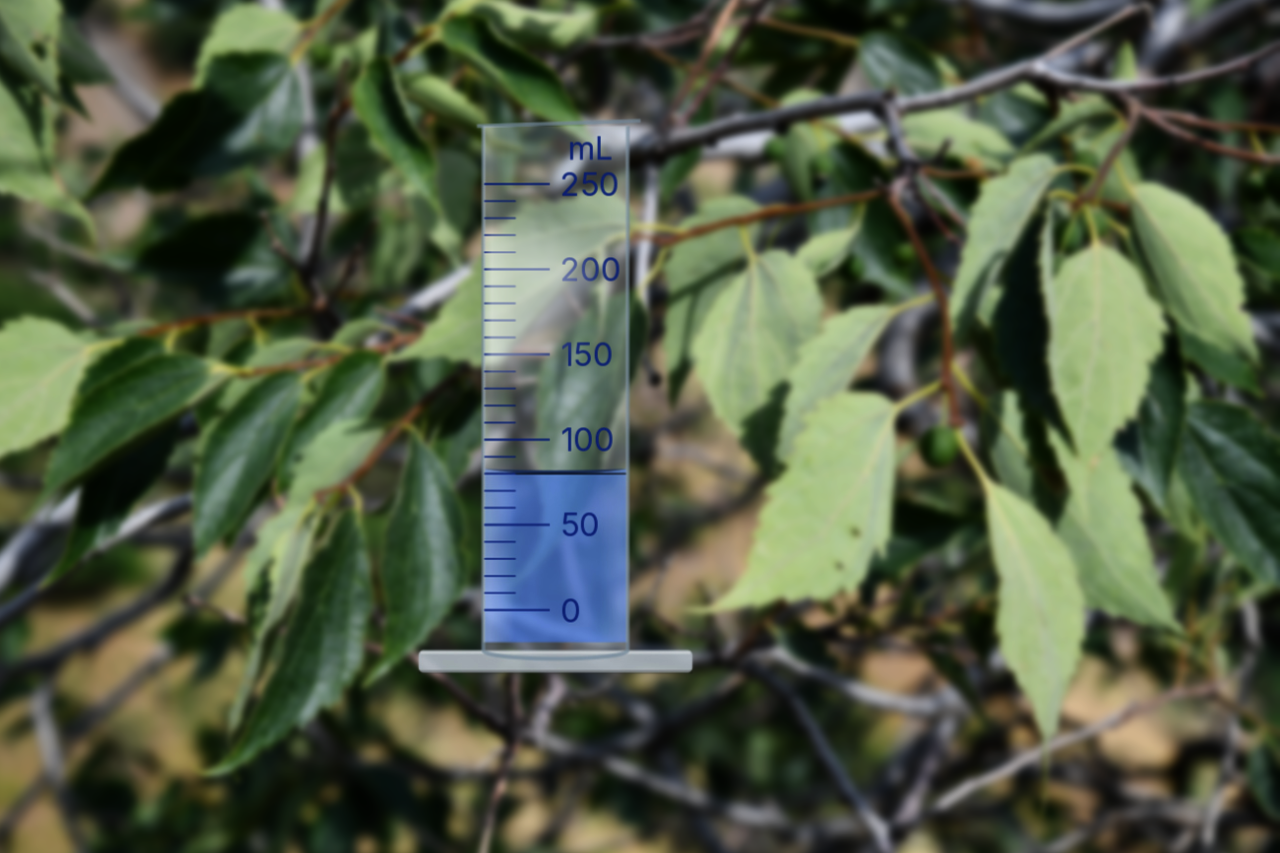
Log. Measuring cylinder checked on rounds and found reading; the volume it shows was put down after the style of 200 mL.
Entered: 80 mL
